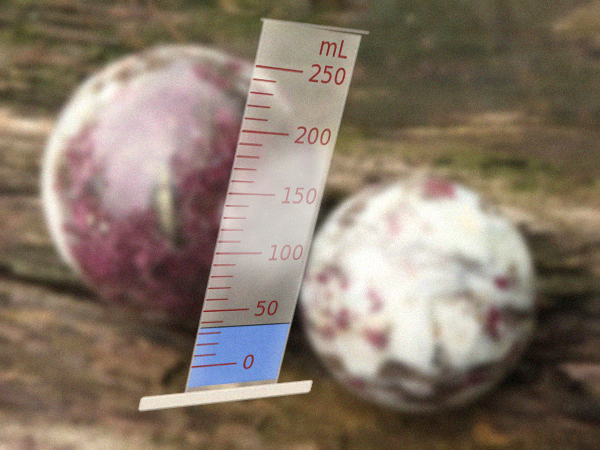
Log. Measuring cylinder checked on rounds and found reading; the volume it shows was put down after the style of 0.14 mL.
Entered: 35 mL
